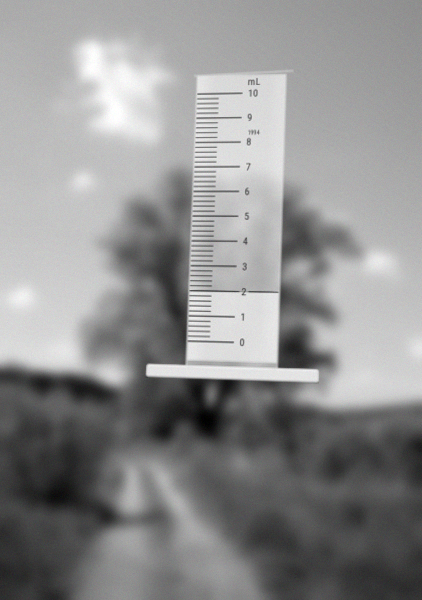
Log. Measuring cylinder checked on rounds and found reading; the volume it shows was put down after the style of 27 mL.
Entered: 2 mL
